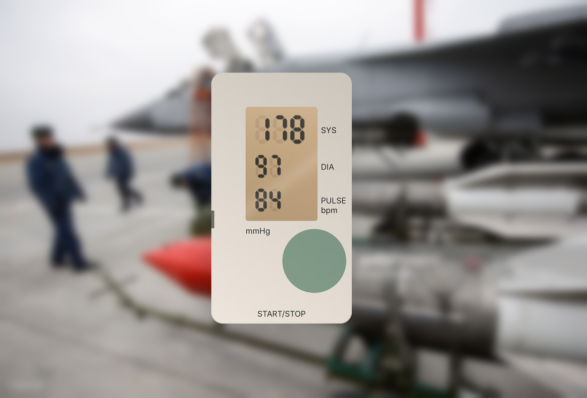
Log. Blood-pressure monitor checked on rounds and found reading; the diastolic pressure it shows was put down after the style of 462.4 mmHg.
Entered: 97 mmHg
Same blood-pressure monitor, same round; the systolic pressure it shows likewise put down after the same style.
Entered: 178 mmHg
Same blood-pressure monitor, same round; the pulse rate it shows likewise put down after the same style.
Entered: 84 bpm
